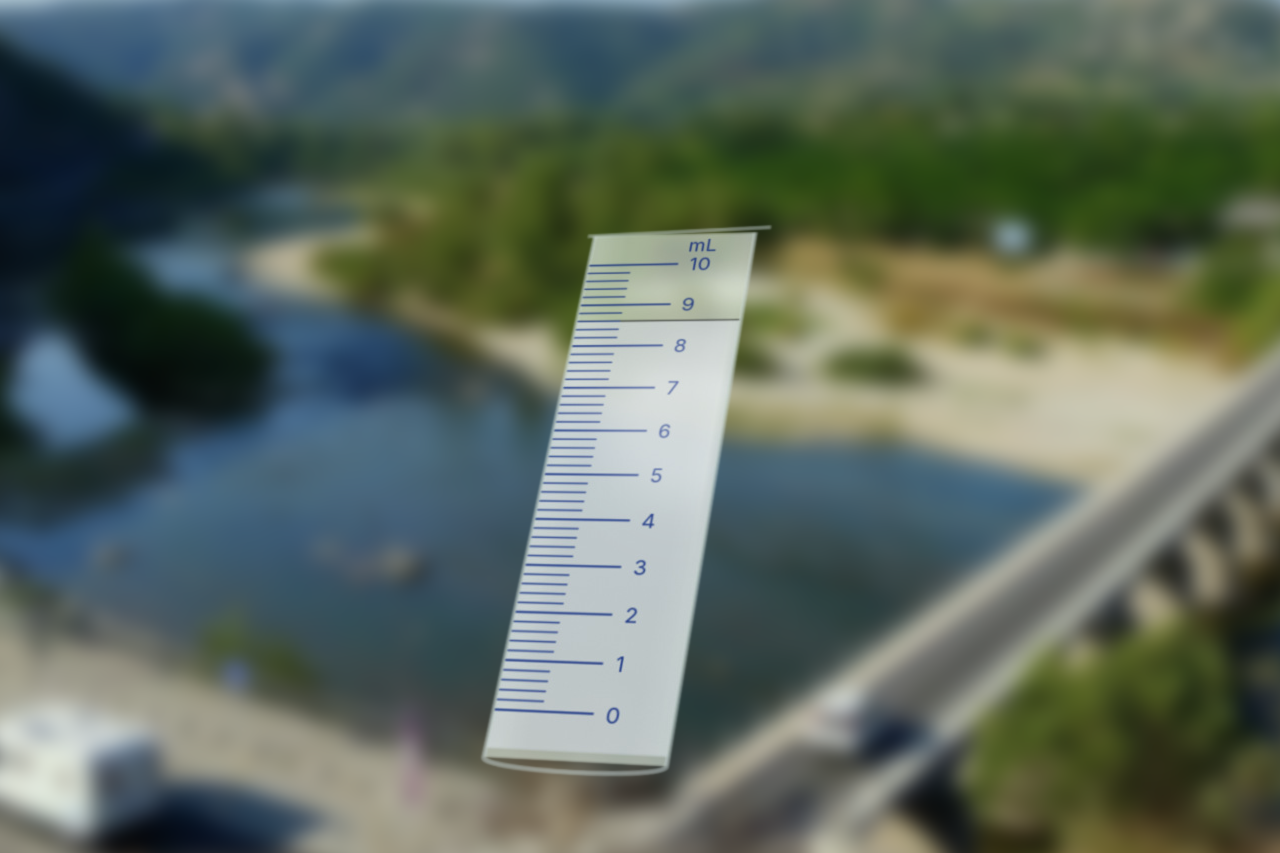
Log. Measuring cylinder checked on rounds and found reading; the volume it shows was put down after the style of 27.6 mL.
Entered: 8.6 mL
